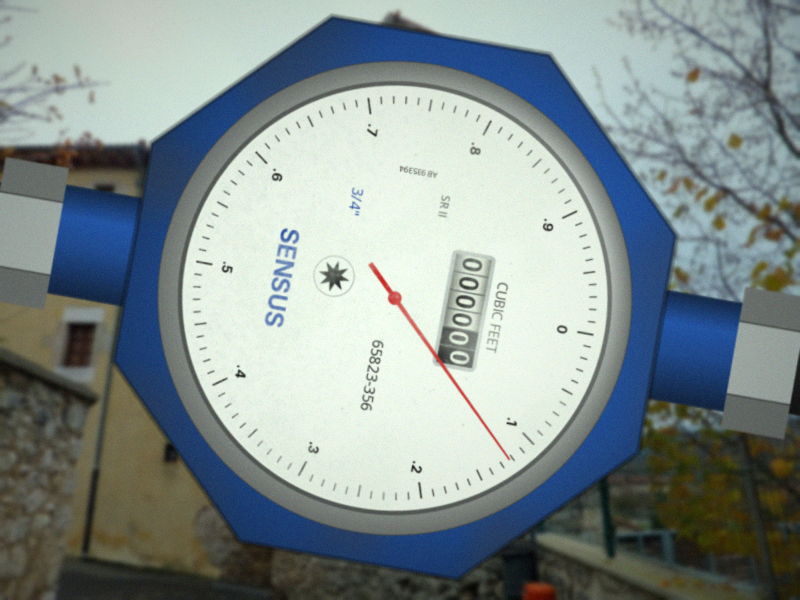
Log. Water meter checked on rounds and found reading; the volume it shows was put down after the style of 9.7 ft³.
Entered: 0.12 ft³
